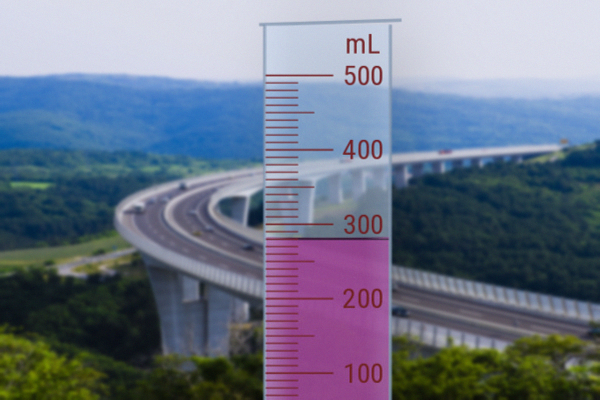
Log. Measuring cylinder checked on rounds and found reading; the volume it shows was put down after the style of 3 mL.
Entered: 280 mL
